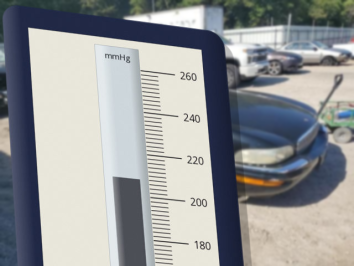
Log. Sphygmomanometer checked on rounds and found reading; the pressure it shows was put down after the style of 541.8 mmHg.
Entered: 208 mmHg
